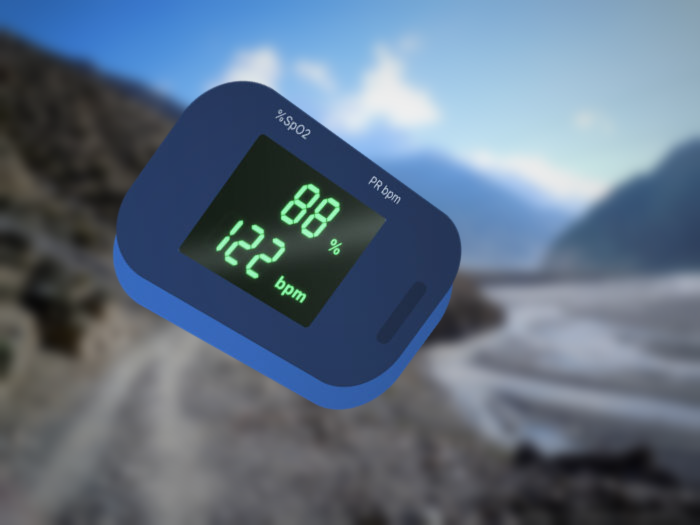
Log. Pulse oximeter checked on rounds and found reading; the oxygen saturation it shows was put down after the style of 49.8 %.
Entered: 88 %
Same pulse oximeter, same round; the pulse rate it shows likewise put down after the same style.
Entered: 122 bpm
